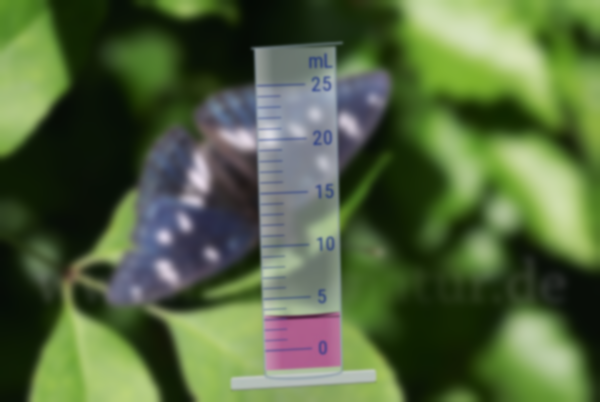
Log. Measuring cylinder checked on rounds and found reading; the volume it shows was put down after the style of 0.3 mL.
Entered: 3 mL
